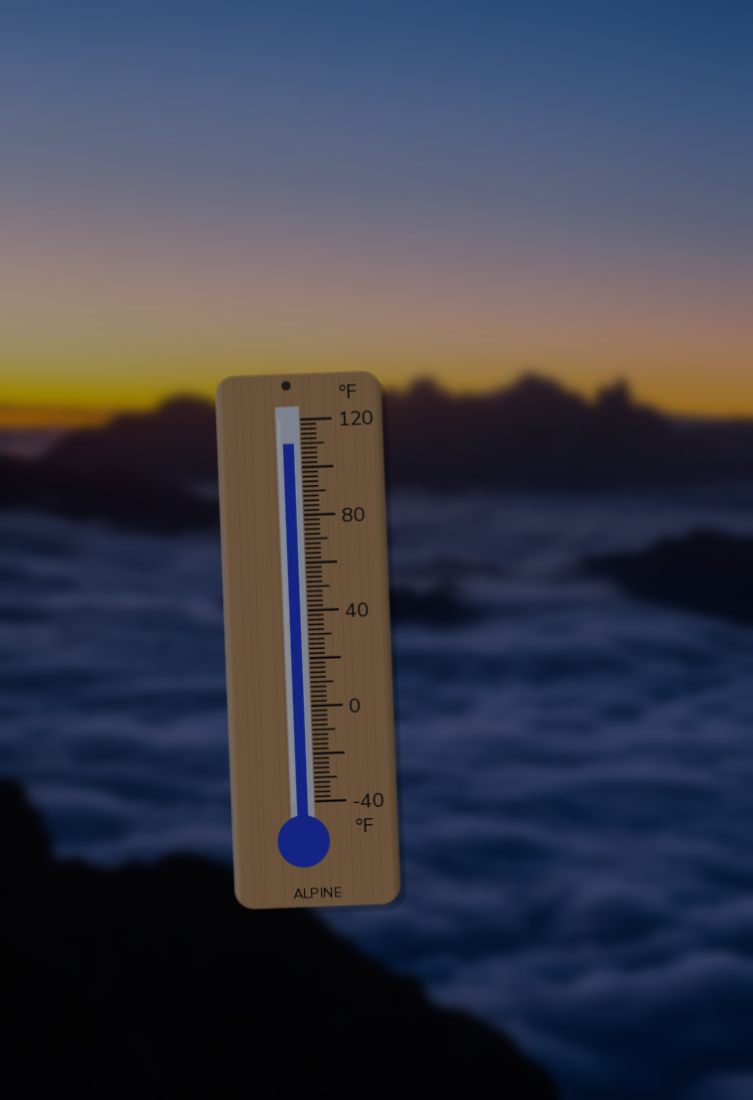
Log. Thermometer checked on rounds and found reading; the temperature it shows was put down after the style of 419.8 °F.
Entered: 110 °F
